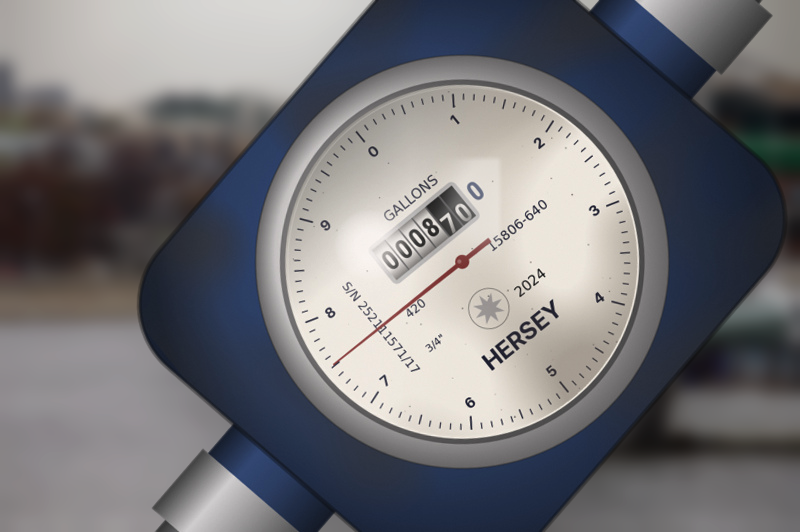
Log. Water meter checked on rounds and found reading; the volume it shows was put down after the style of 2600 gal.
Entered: 8697.5 gal
